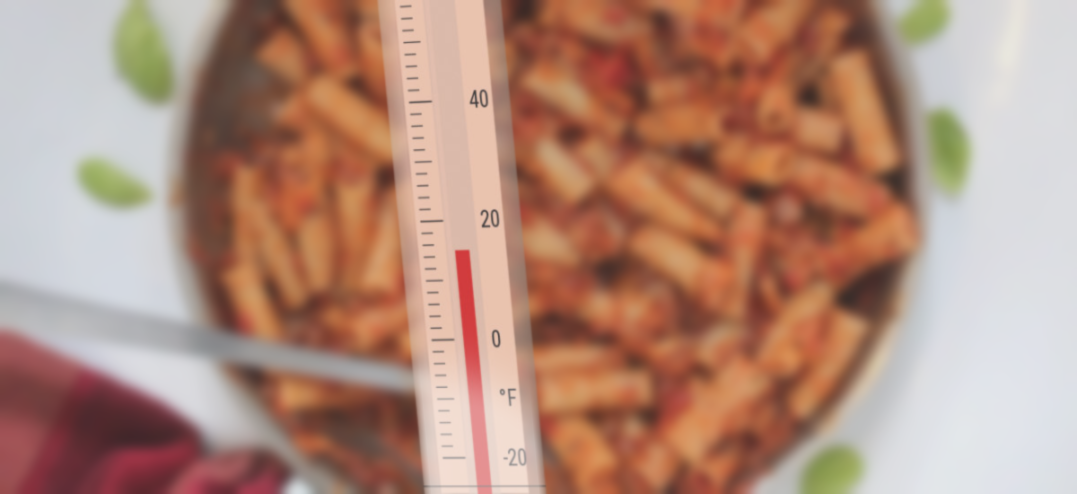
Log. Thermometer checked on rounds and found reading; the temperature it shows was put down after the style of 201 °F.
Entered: 15 °F
